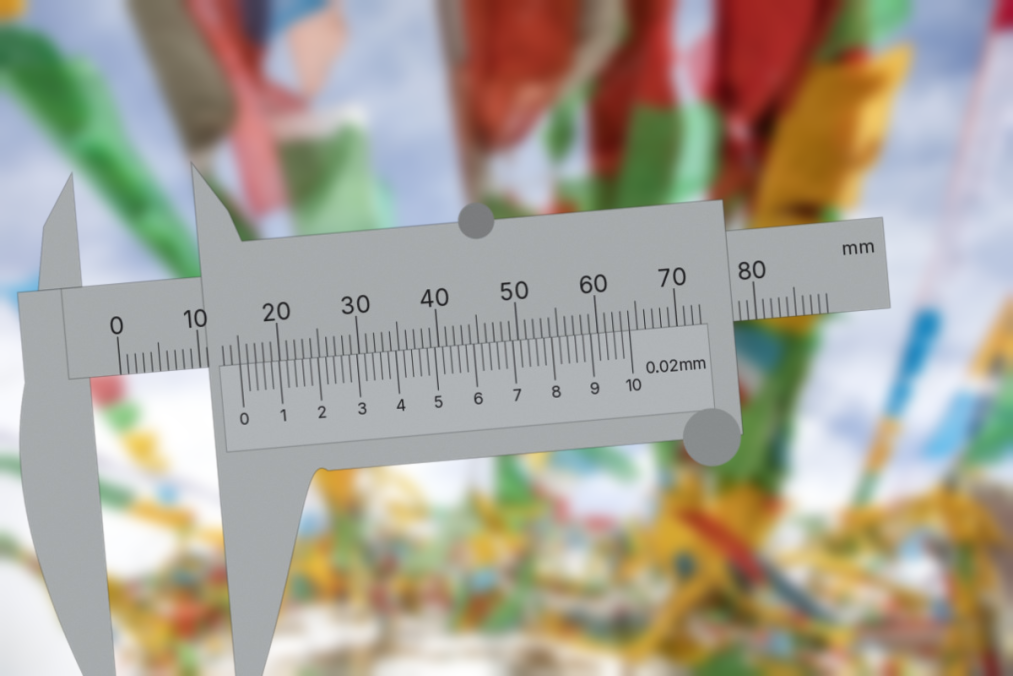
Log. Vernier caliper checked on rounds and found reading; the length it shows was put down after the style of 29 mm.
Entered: 15.0 mm
